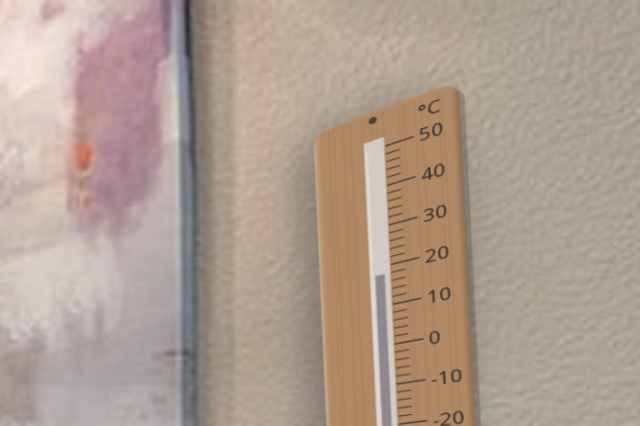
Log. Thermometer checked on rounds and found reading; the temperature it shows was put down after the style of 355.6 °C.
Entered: 18 °C
